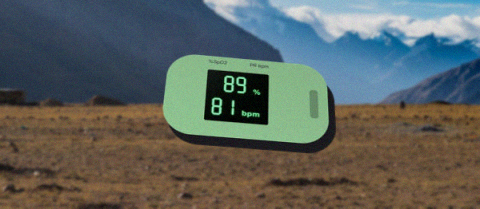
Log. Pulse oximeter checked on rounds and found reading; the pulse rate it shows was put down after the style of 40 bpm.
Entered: 81 bpm
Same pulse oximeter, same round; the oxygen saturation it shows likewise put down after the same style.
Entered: 89 %
